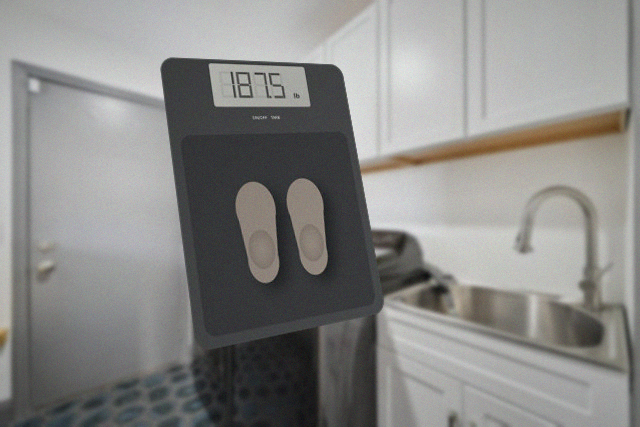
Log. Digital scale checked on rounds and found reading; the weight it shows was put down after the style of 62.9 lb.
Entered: 187.5 lb
